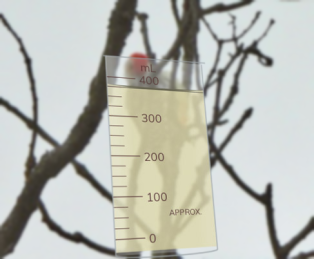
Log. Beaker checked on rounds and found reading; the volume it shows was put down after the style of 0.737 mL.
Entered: 375 mL
